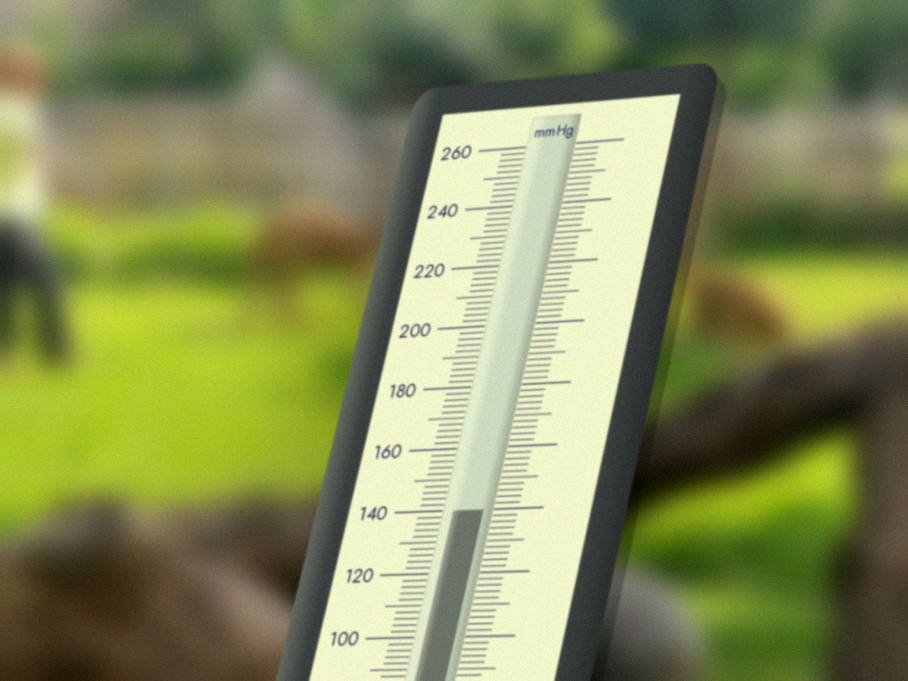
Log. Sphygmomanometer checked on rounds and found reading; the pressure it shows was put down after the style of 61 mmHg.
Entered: 140 mmHg
